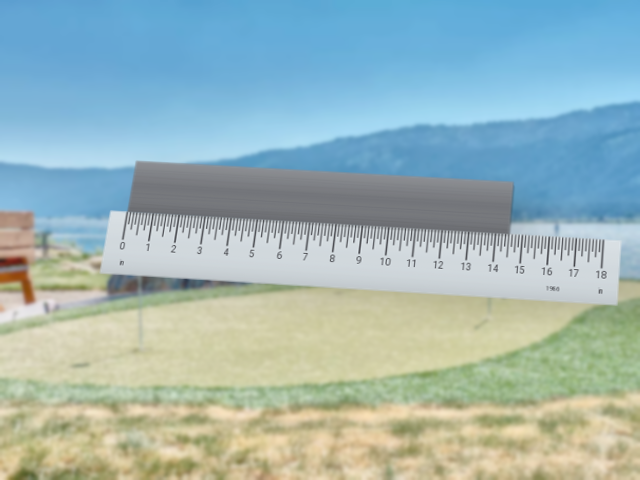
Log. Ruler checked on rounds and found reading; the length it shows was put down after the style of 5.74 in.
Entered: 14.5 in
